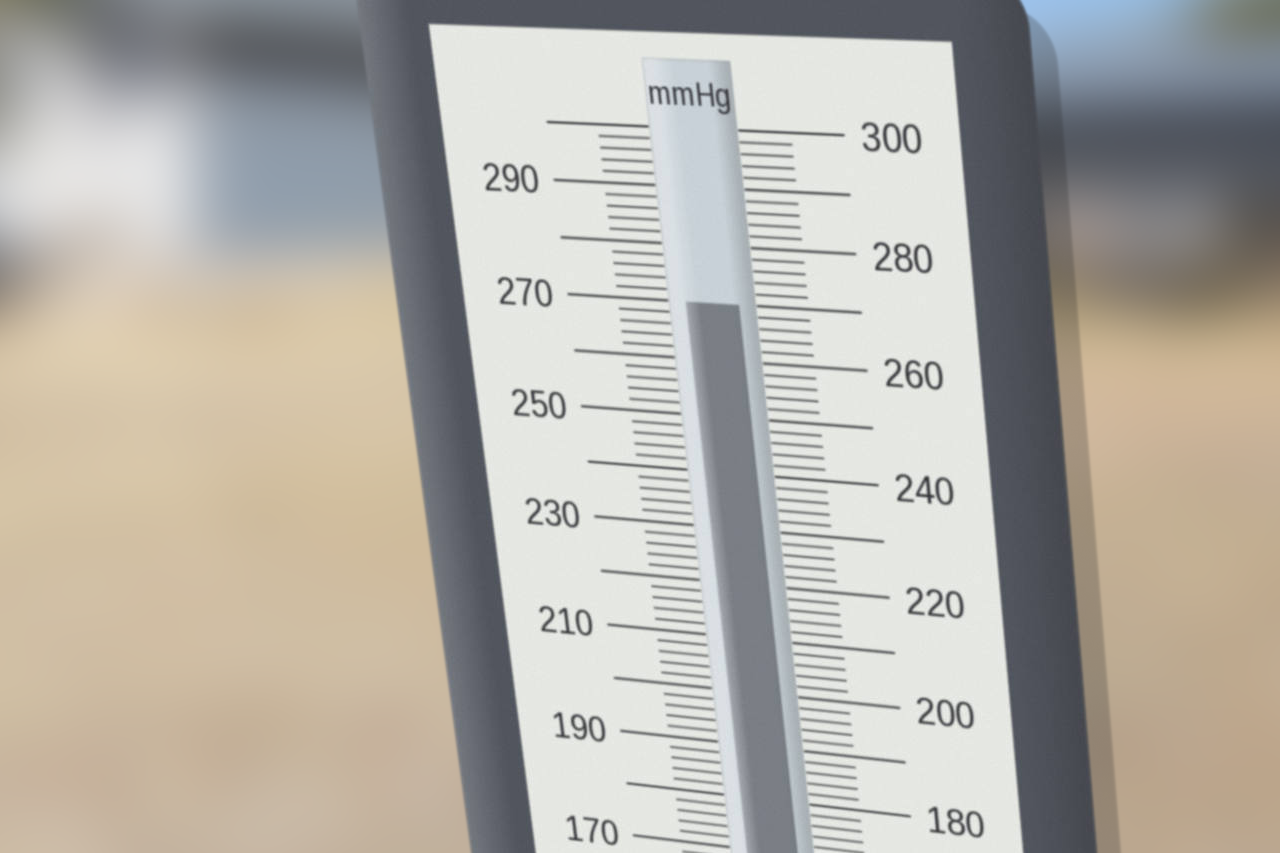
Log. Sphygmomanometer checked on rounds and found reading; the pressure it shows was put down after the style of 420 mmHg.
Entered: 270 mmHg
